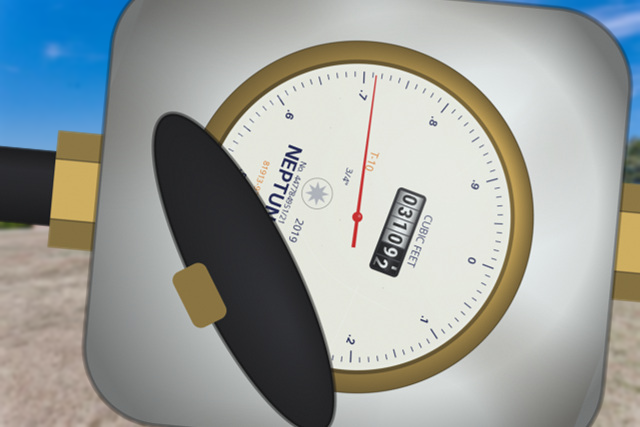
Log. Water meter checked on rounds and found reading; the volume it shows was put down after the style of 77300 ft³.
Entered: 31091.71 ft³
